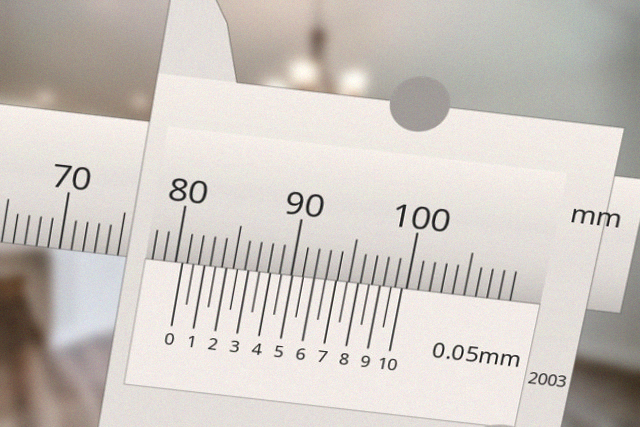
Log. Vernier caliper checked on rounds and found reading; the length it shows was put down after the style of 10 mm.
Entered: 80.6 mm
